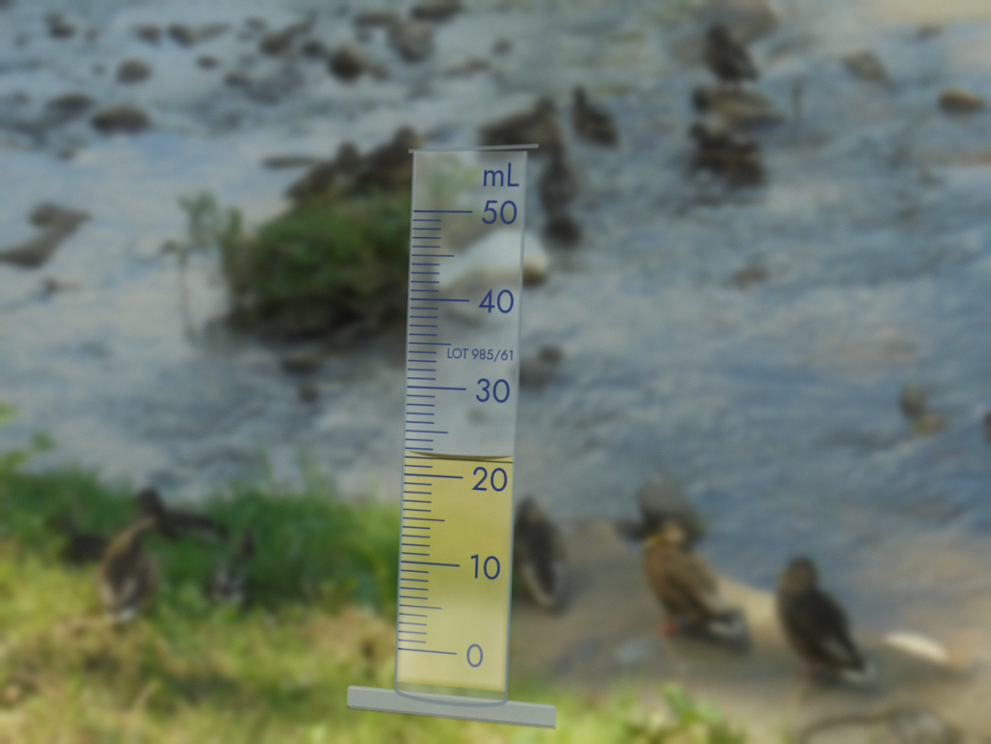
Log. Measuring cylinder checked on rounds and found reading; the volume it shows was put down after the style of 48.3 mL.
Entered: 22 mL
